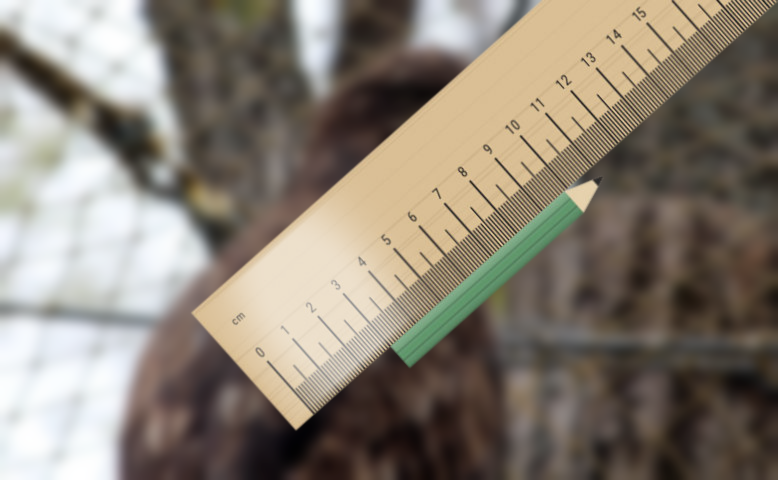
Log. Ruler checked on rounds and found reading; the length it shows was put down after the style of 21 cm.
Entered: 8 cm
